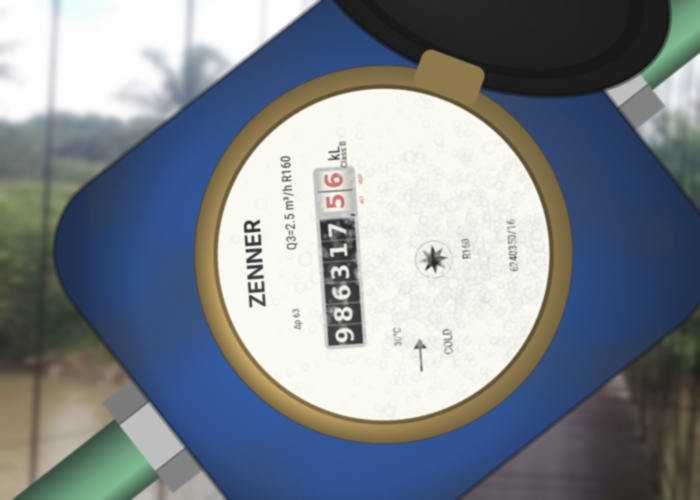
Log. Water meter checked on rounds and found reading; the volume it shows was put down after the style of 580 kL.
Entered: 986317.56 kL
